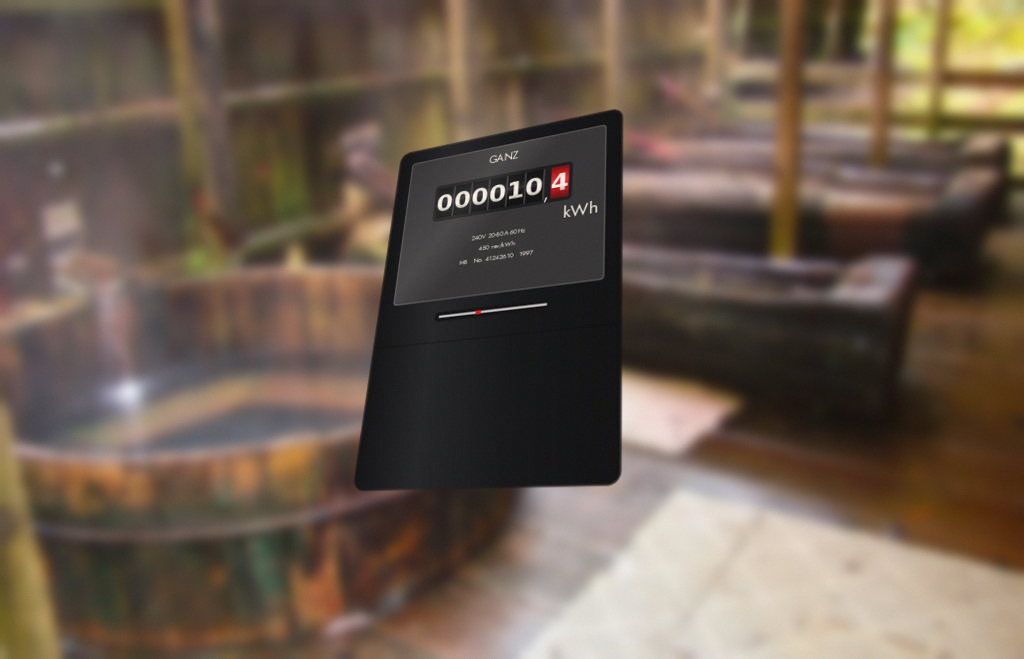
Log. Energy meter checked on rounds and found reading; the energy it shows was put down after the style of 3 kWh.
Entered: 10.4 kWh
